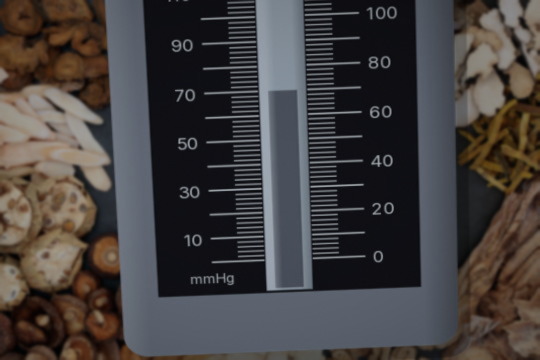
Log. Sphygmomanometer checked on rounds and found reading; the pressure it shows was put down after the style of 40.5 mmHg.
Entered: 70 mmHg
